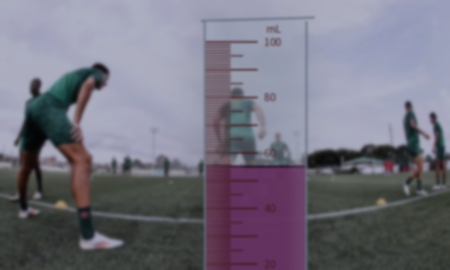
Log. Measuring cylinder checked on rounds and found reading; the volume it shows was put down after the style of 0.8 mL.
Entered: 55 mL
